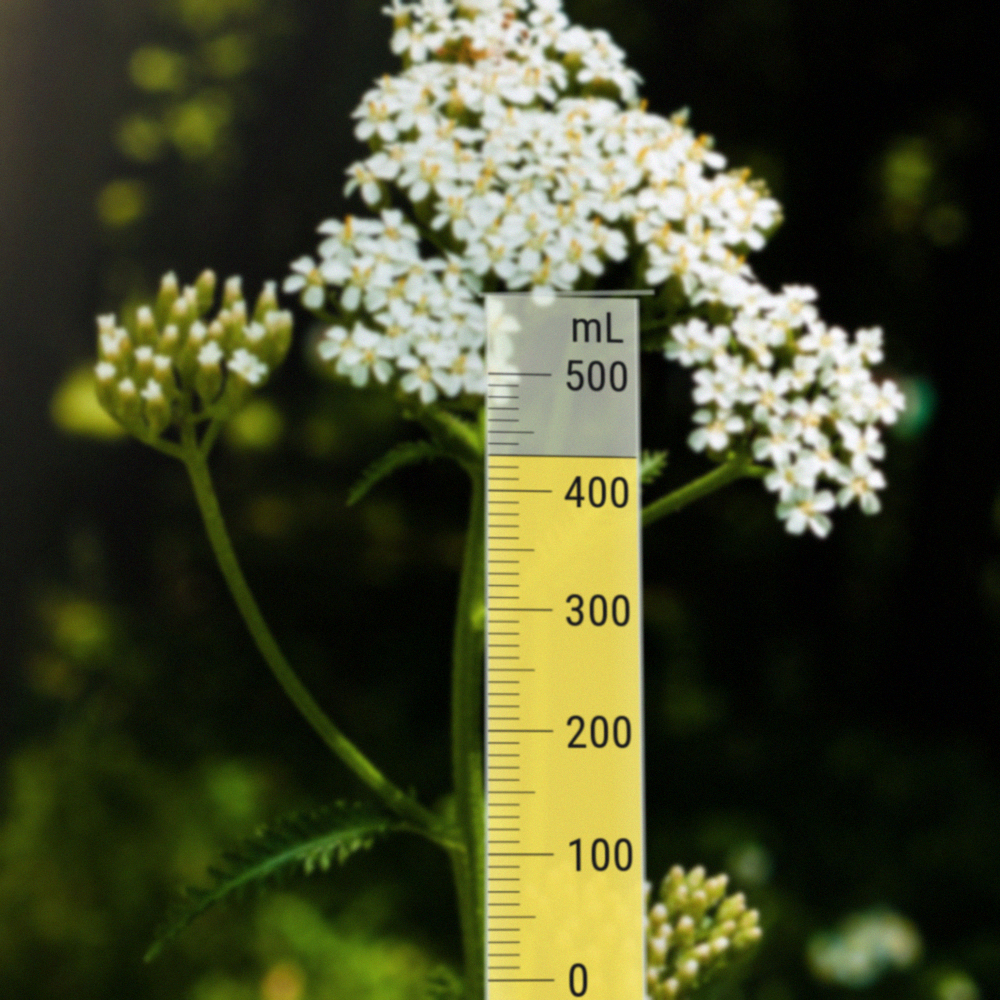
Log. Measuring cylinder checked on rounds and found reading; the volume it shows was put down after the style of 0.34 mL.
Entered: 430 mL
